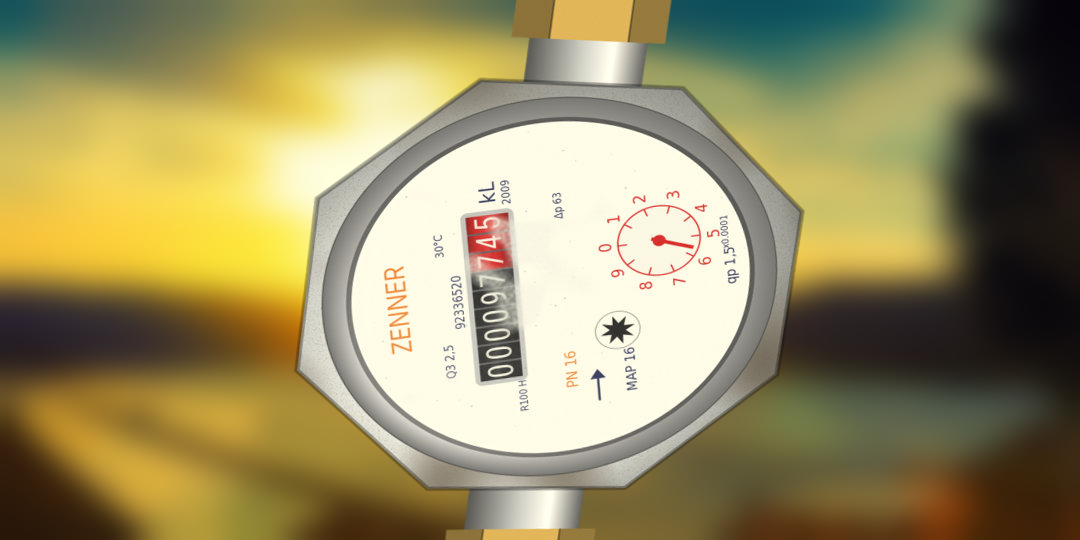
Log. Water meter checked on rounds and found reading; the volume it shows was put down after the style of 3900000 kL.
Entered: 97.7455 kL
